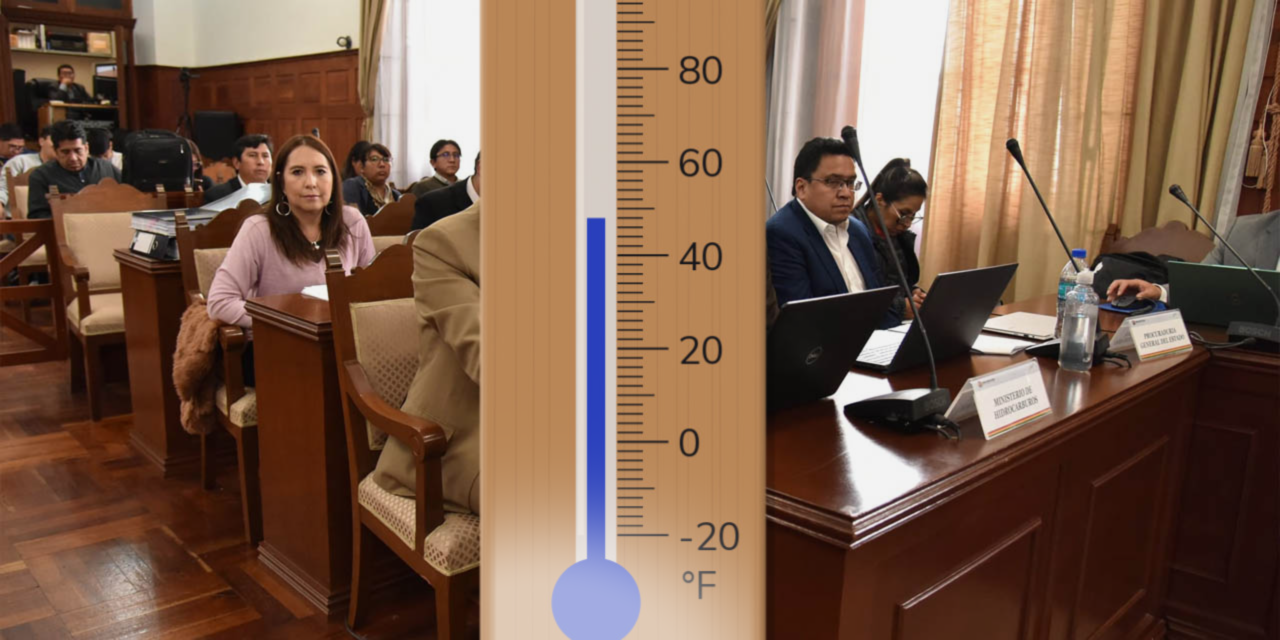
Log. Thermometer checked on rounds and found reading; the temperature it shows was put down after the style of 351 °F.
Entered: 48 °F
